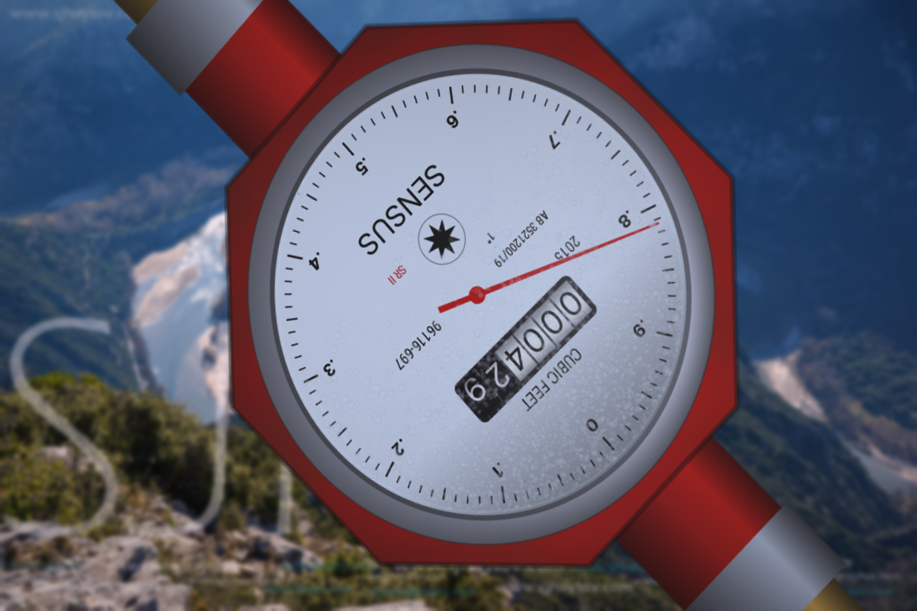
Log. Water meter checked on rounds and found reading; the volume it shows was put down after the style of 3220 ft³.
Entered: 428.81 ft³
